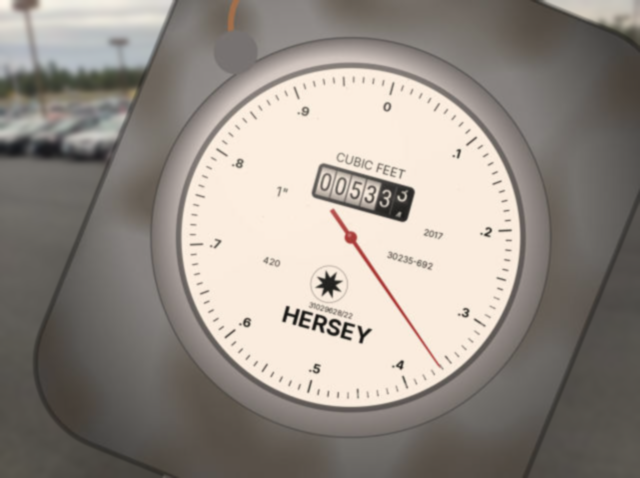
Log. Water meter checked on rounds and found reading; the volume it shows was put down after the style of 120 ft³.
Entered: 5333.36 ft³
